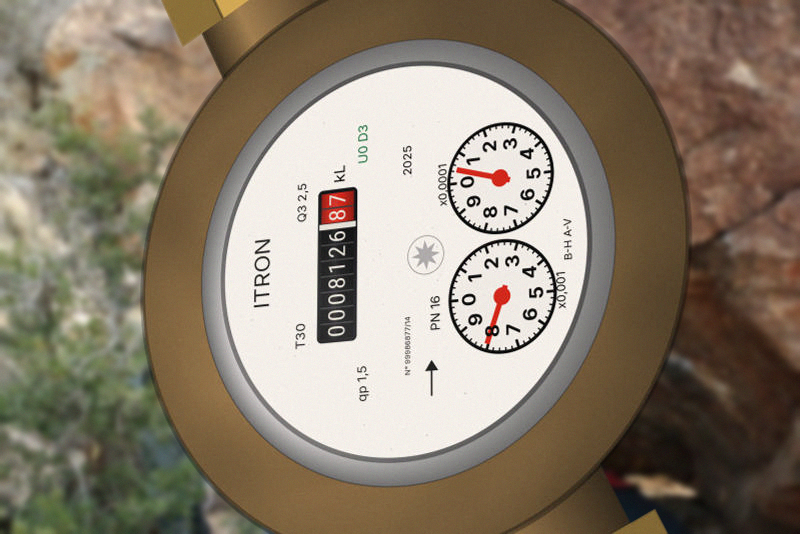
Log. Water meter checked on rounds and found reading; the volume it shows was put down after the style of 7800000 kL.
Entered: 8126.8780 kL
